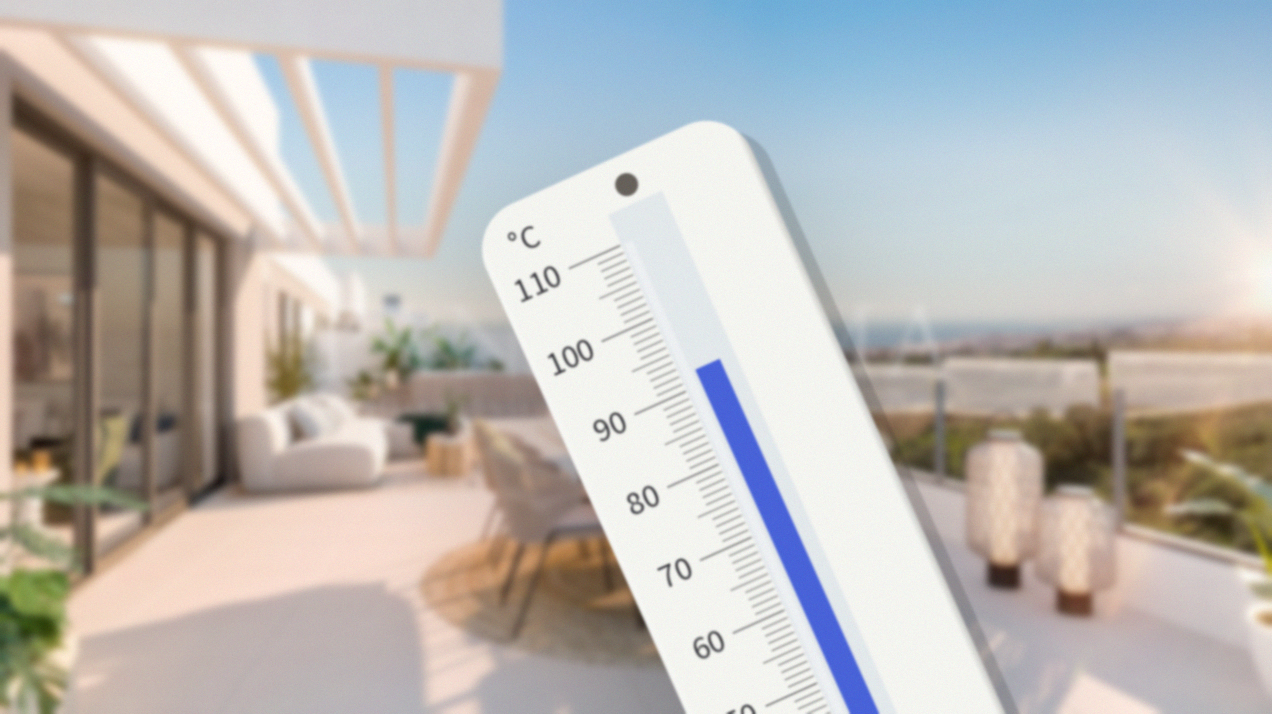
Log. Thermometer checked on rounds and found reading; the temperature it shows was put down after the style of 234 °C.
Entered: 92 °C
